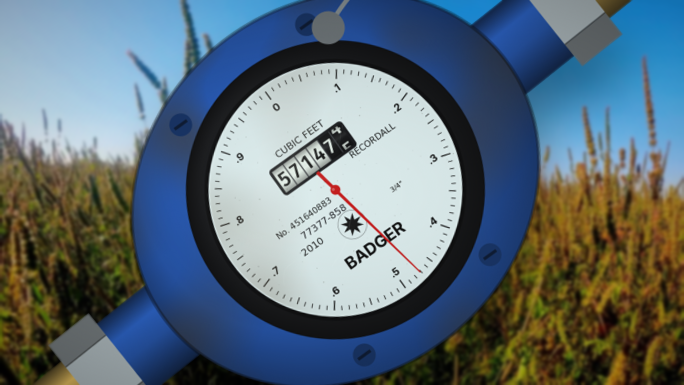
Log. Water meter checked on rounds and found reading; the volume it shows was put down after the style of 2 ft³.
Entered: 571474.47 ft³
